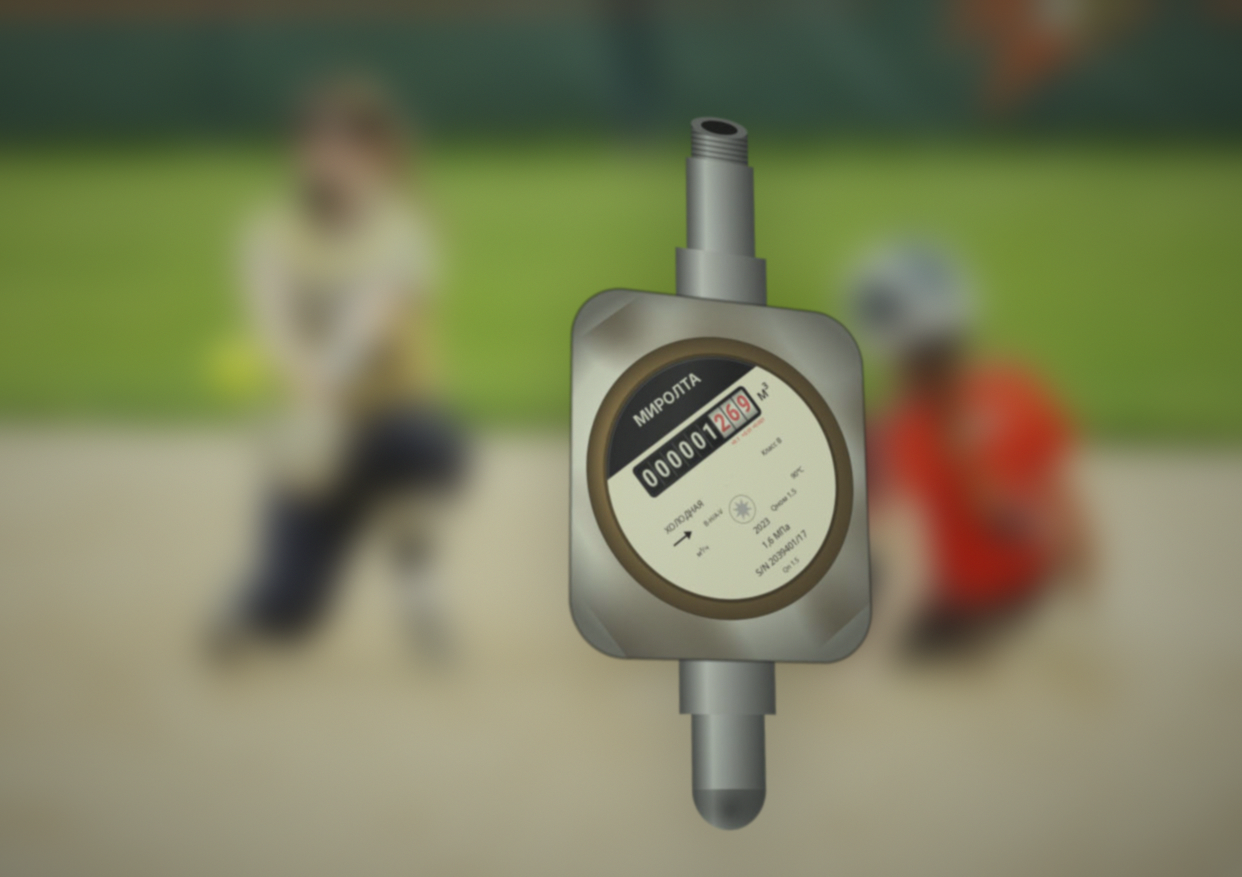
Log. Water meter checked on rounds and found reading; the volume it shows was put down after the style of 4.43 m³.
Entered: 1.269 m³
